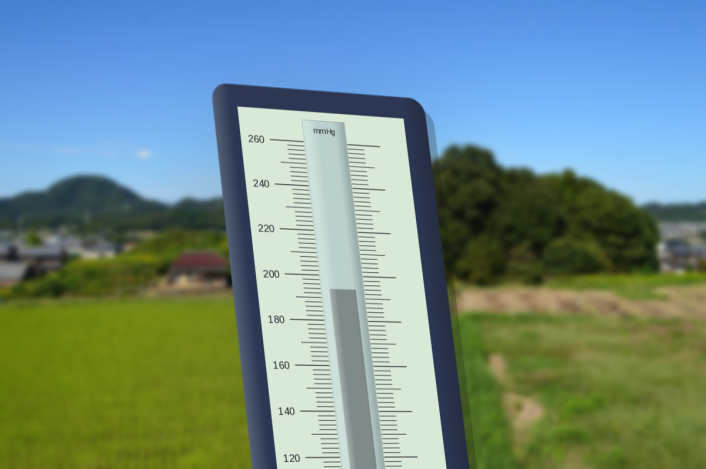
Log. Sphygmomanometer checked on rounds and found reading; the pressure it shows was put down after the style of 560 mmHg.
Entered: 194 mmHg
